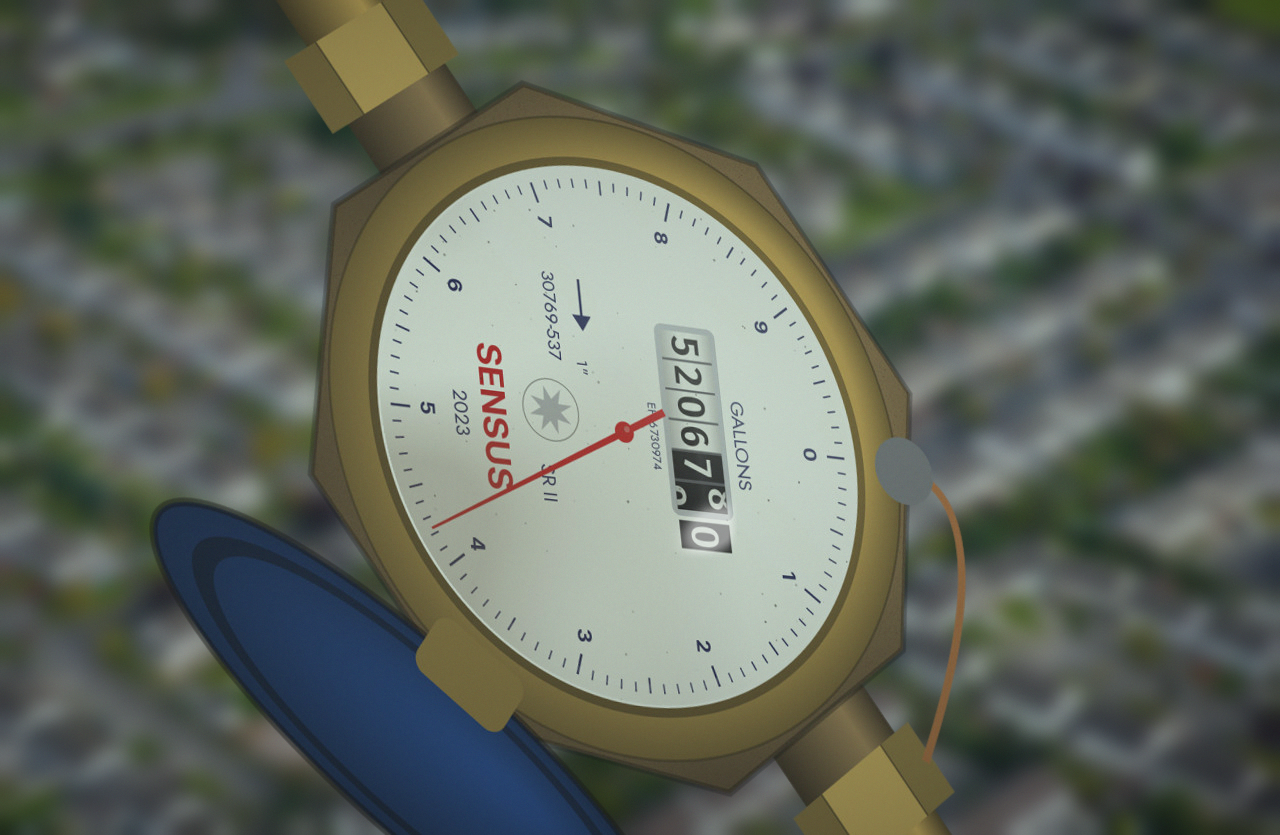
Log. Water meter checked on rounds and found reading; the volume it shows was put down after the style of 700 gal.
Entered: 5206784.2 gal
